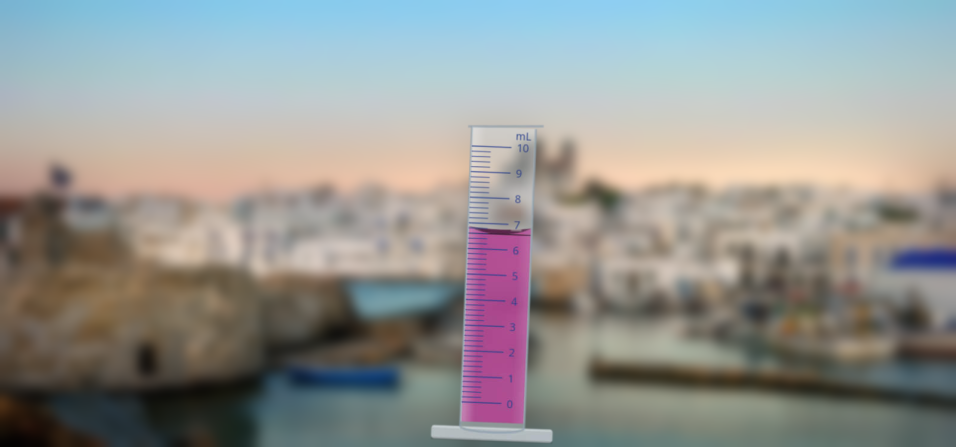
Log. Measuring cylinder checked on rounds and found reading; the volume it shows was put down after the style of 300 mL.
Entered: 6.6 mL
